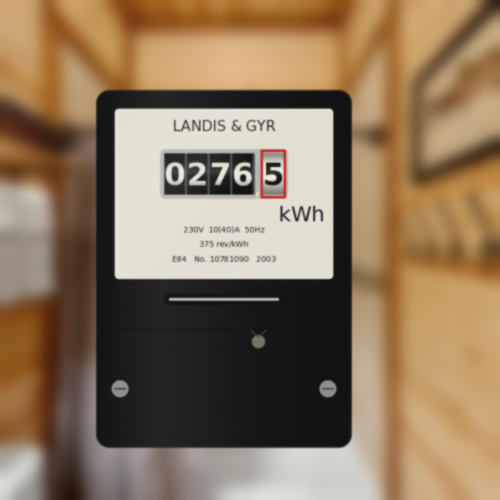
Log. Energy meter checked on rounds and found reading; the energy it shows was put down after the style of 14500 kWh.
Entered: 276.5 kWh
